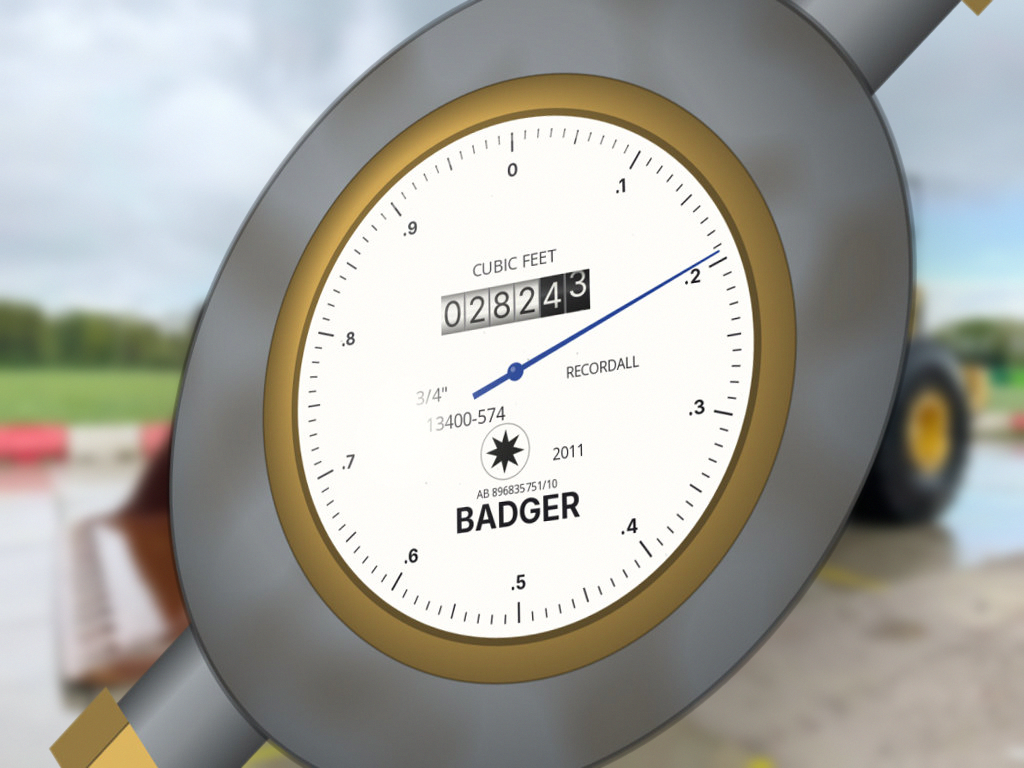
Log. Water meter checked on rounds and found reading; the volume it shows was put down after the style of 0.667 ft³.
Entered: 28243.19 ft³
